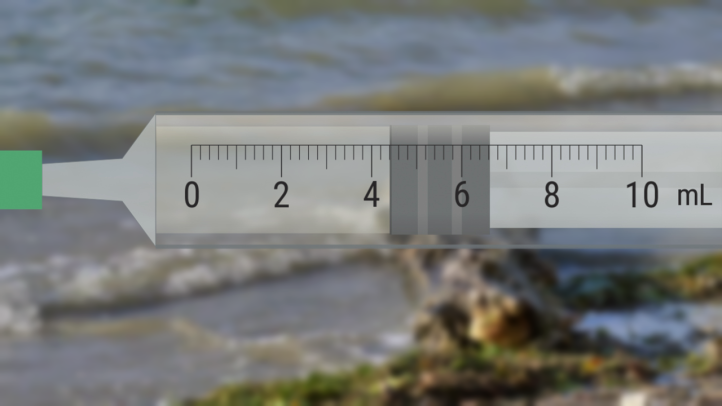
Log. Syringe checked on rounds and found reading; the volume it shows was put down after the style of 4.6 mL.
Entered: 4.4 mL
